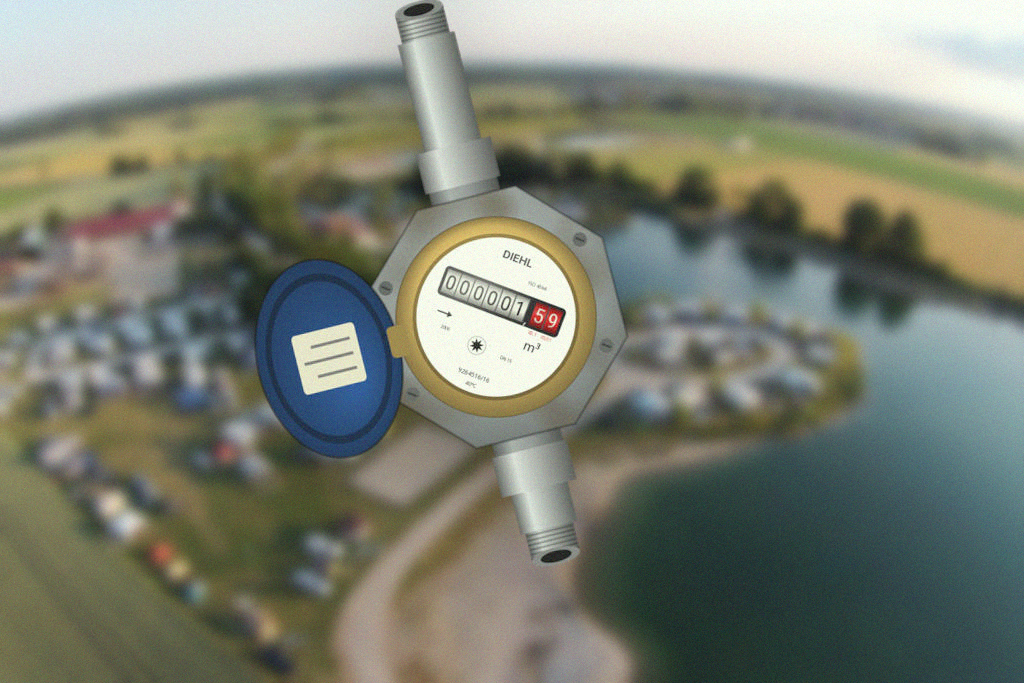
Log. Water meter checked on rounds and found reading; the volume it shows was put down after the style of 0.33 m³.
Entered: 1.59 m³
